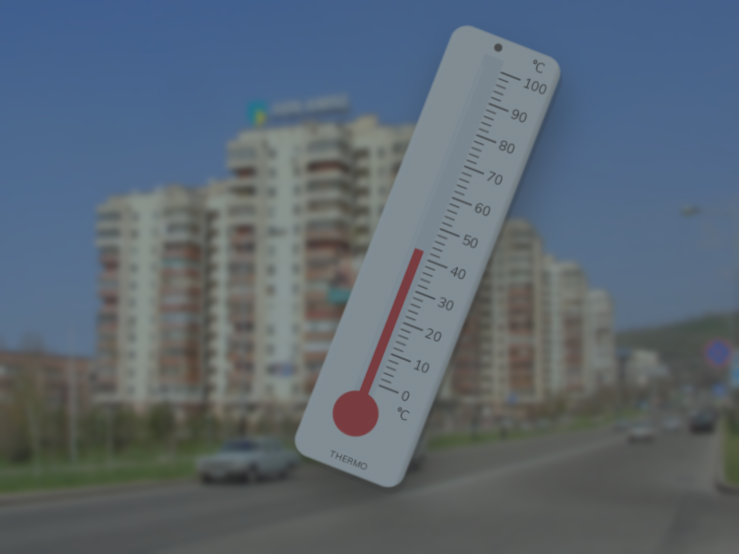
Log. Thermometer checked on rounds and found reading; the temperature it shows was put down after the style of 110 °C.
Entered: 42 °C
